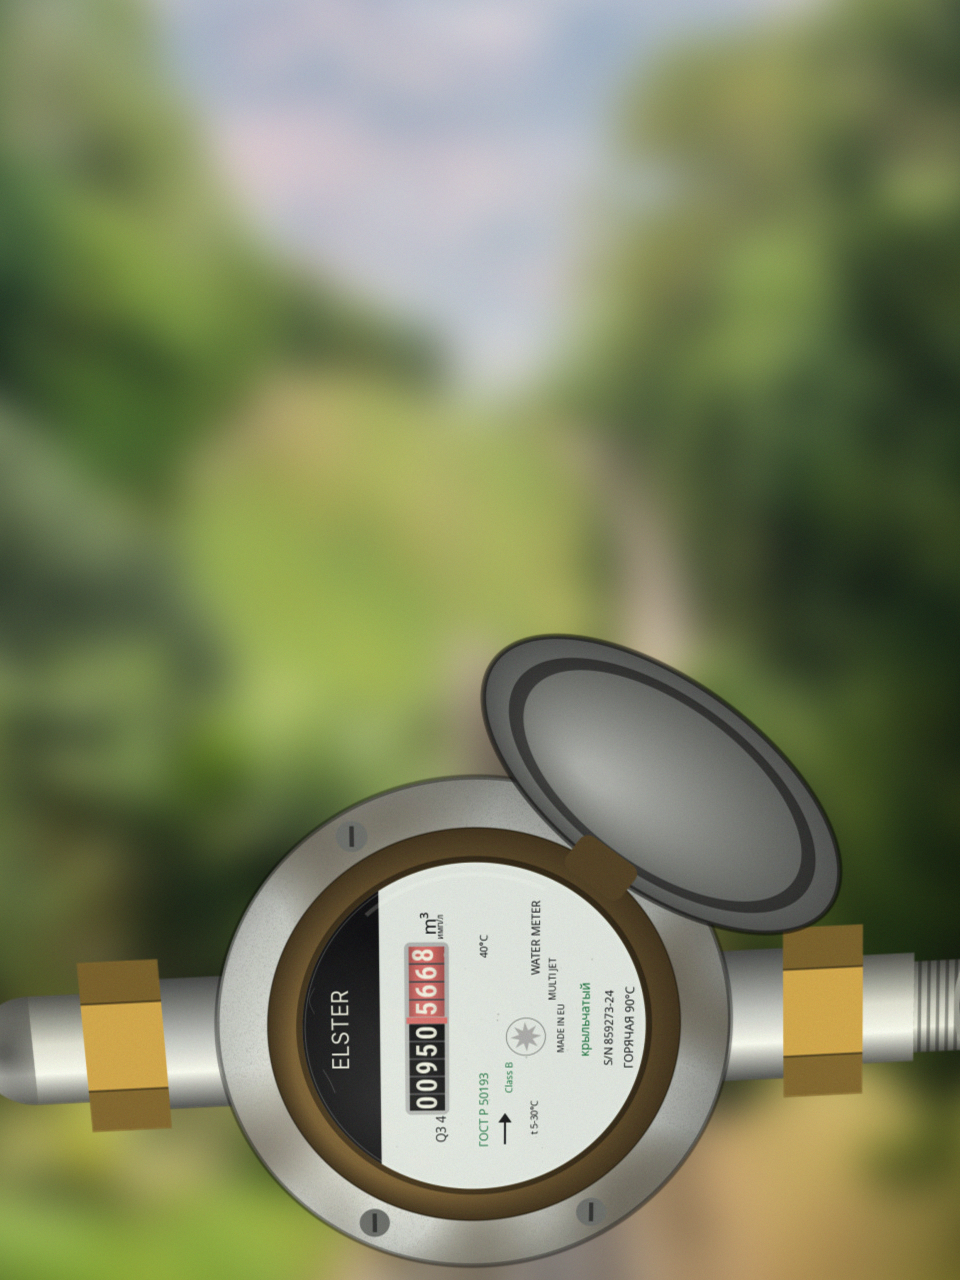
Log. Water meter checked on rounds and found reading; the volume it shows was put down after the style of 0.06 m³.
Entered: 950.5668 m³
